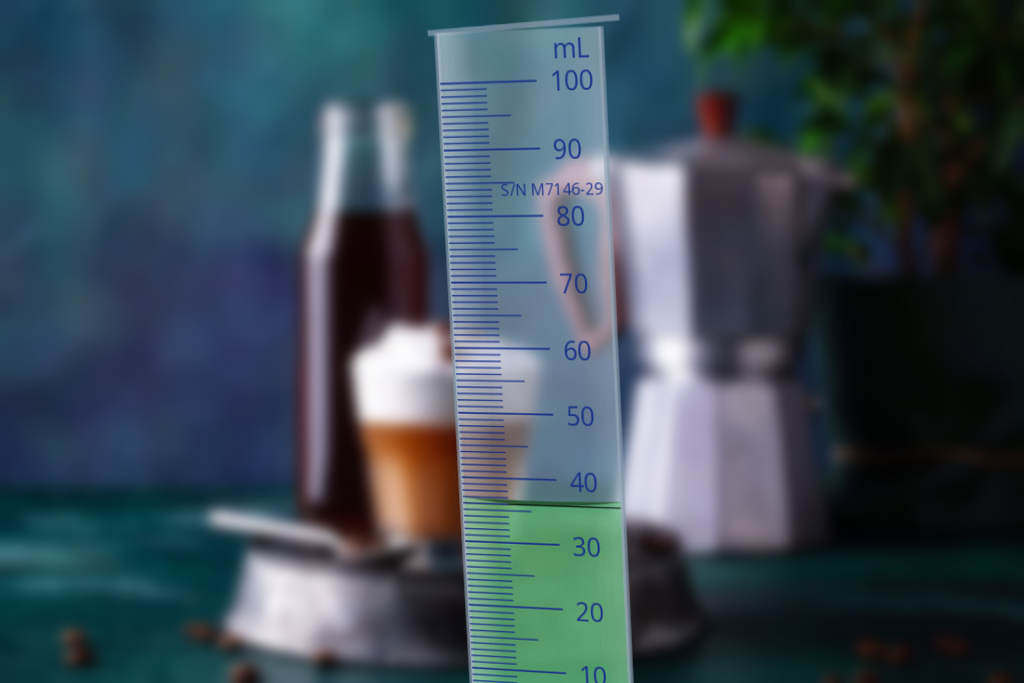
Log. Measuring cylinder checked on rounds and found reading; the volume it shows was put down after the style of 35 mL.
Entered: 36 mL
